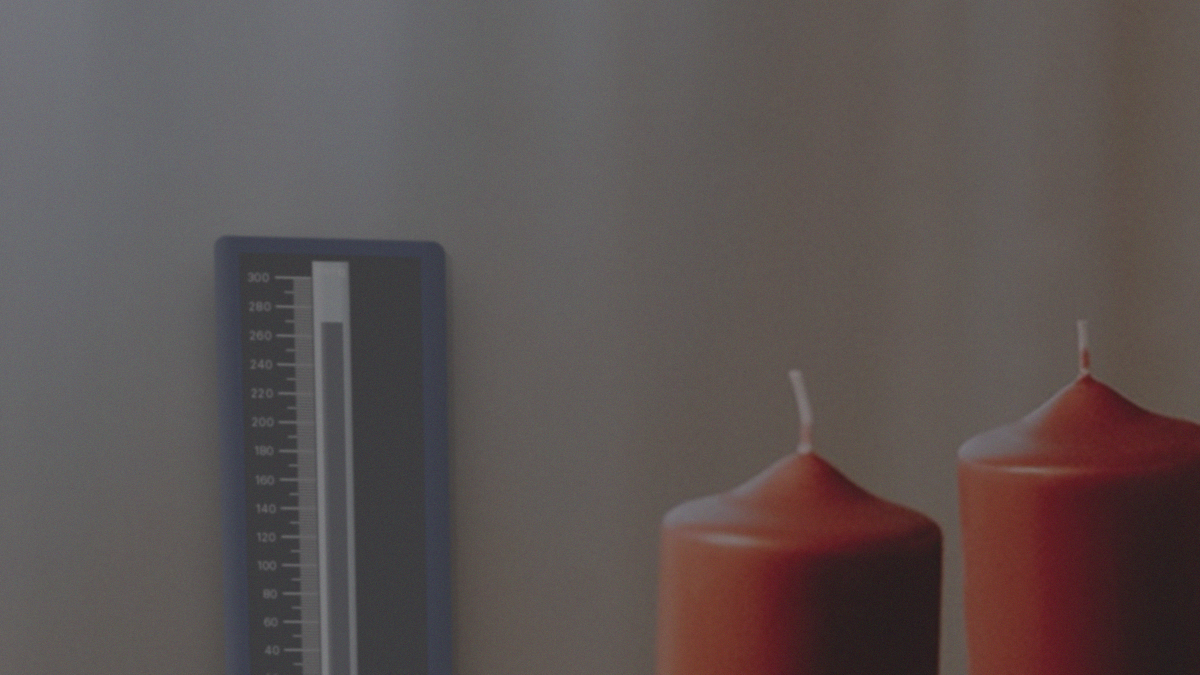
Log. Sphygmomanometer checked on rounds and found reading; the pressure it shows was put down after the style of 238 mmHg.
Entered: 270 mmHg
